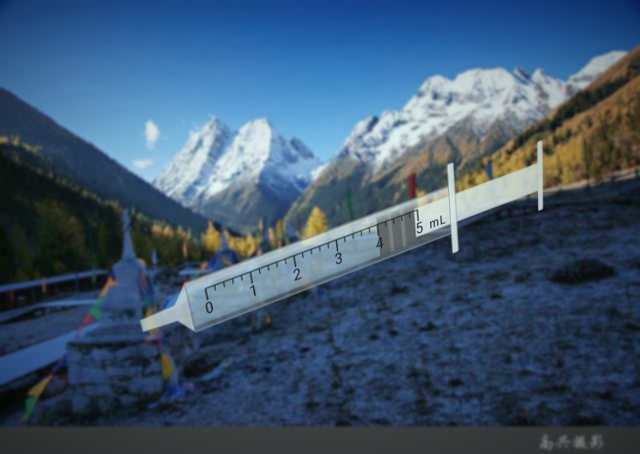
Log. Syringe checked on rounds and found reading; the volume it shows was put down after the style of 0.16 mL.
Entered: 4 mL
